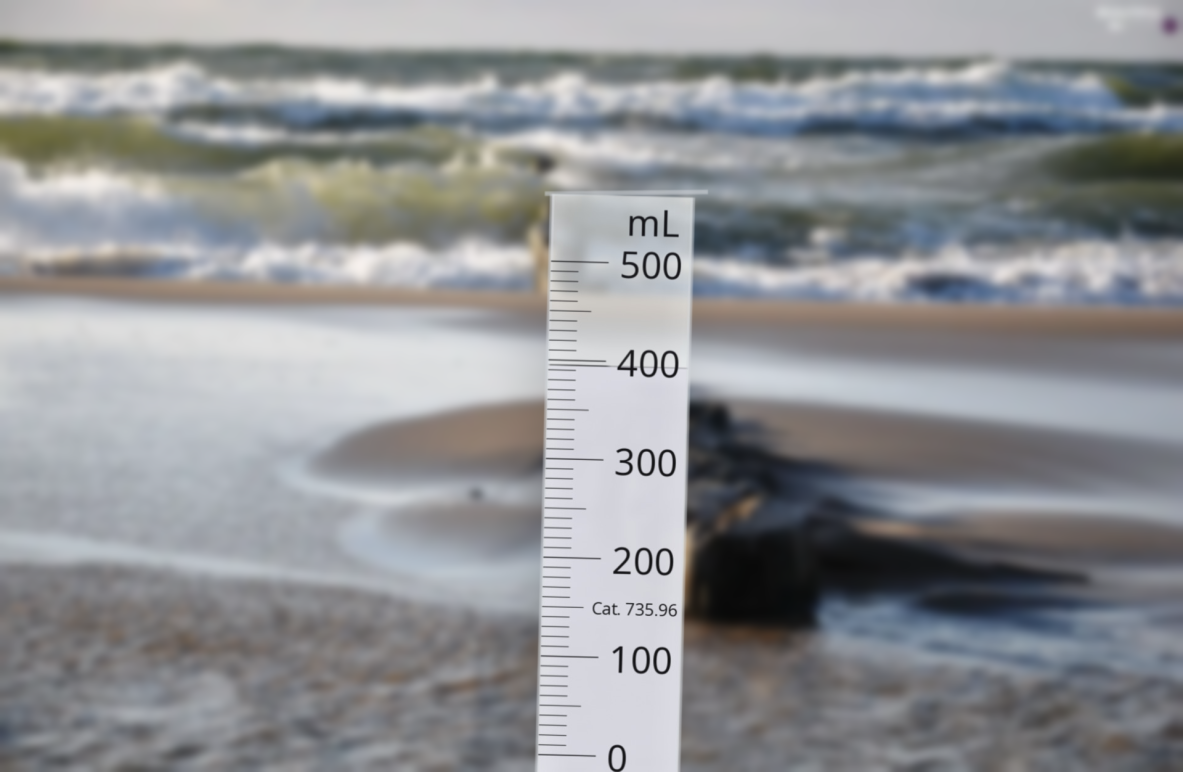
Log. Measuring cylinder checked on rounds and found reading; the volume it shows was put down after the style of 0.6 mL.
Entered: 395 mL
